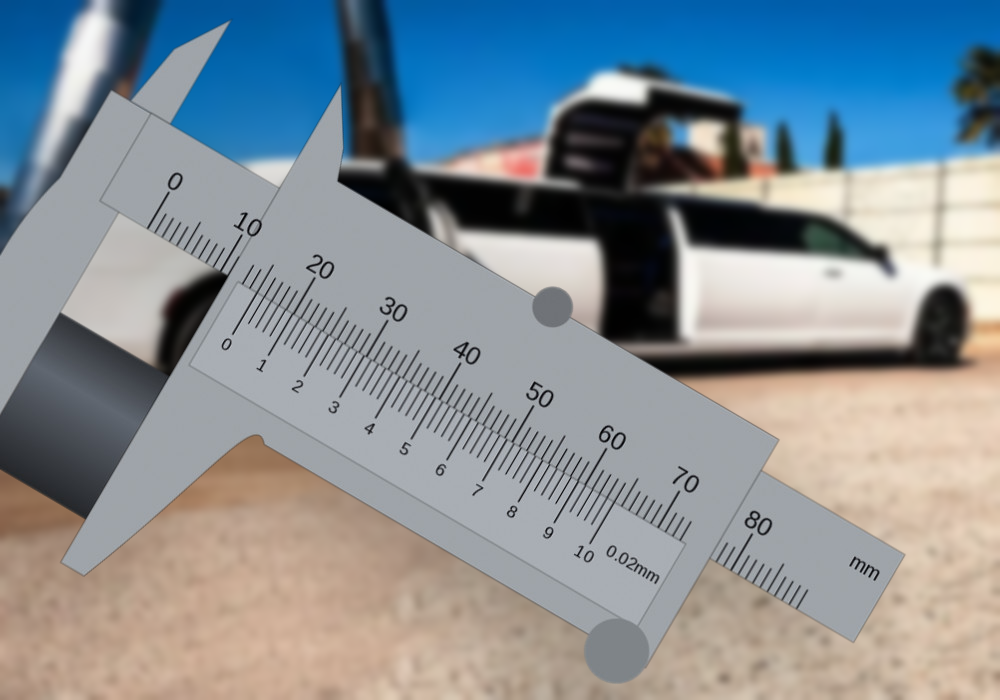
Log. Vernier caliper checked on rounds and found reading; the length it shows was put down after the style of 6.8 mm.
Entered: 15.0 mm
